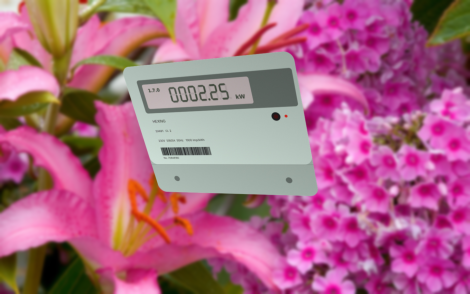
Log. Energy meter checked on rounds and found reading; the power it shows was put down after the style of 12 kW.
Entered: 2.25 kW
